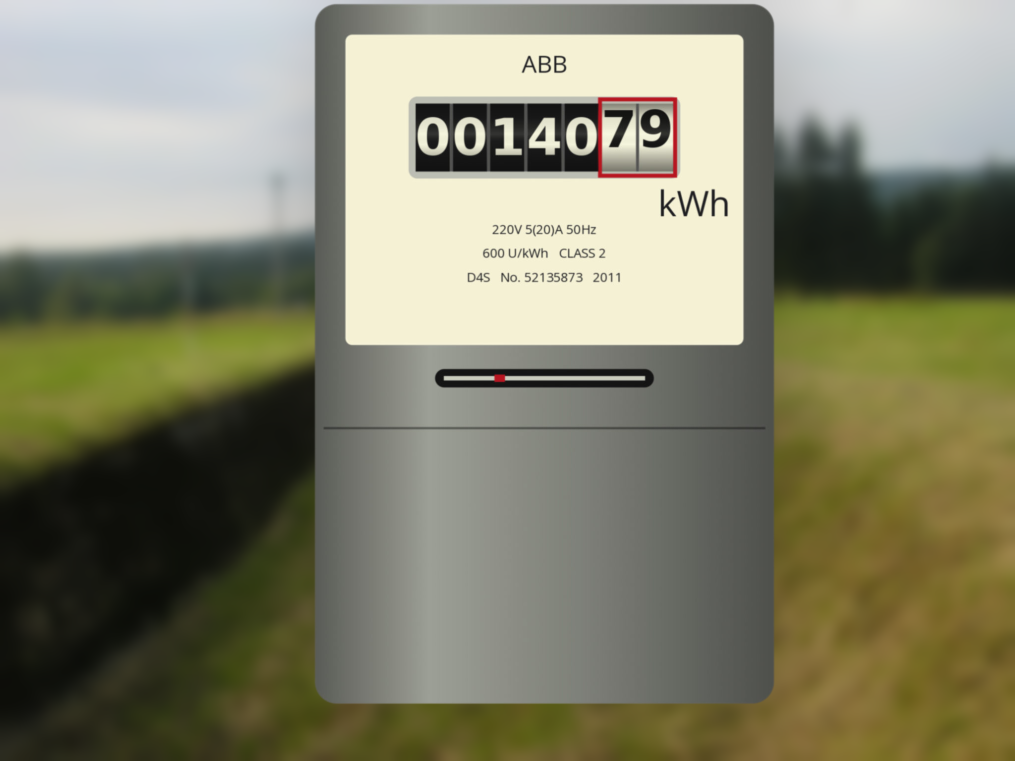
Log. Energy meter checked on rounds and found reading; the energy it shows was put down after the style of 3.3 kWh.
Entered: 140.79 kWh
